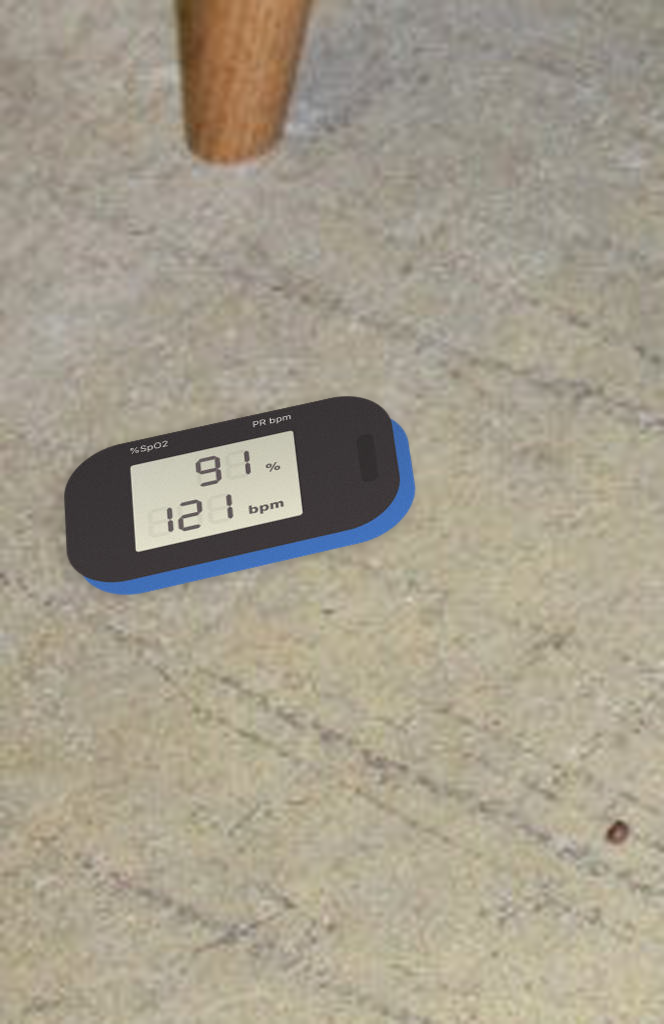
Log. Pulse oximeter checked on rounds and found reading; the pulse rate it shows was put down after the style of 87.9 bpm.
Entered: 121 bpm
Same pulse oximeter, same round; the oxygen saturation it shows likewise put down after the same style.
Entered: 91 %
